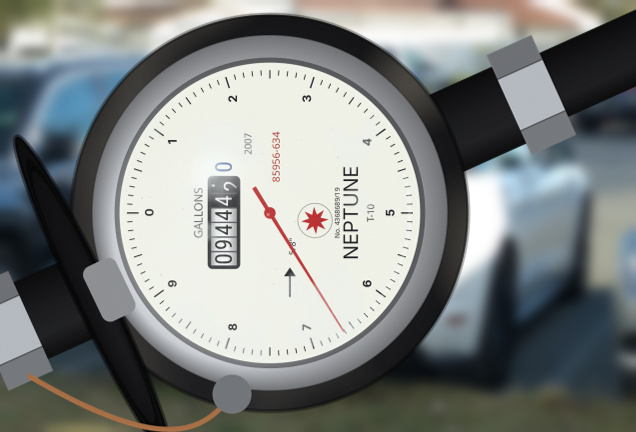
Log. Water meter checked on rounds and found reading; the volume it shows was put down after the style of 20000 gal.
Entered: 944416.6 gal
